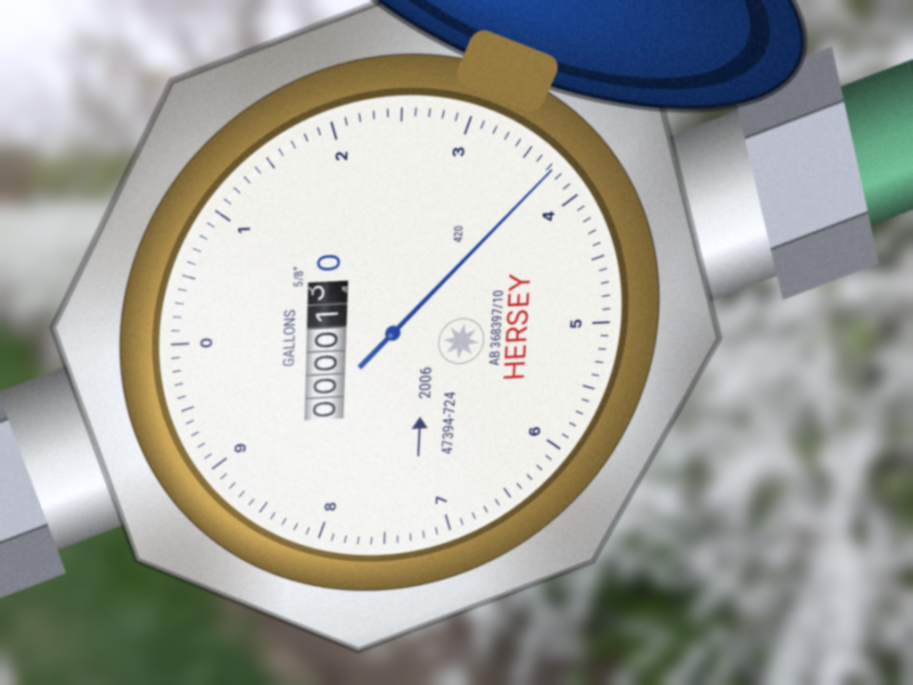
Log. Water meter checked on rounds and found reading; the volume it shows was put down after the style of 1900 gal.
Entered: 133.7 gal
